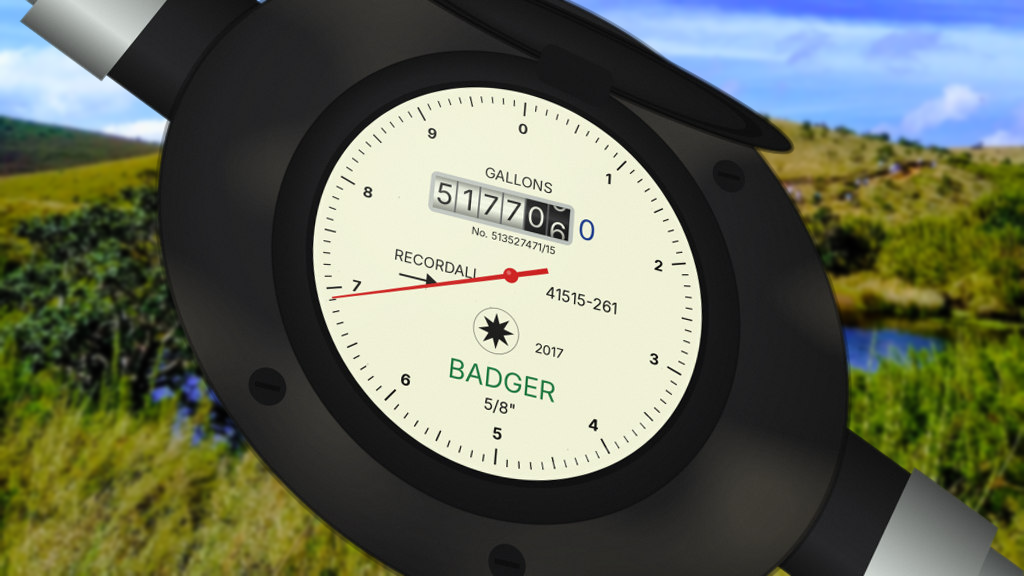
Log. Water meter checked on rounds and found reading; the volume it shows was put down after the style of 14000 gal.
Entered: 5177056.9 gal
